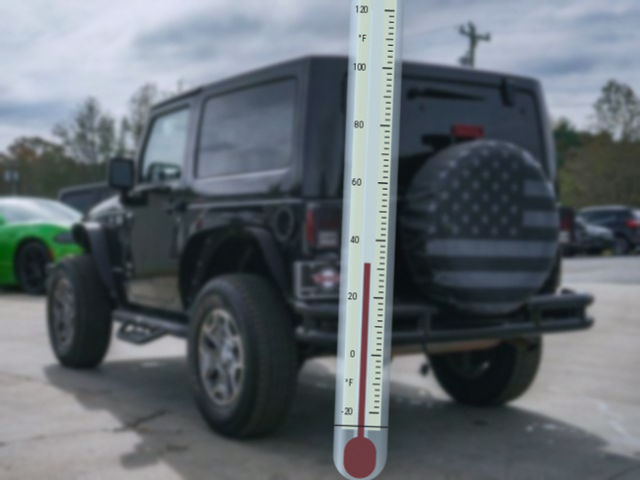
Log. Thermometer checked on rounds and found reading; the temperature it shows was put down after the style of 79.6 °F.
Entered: 32 °F
